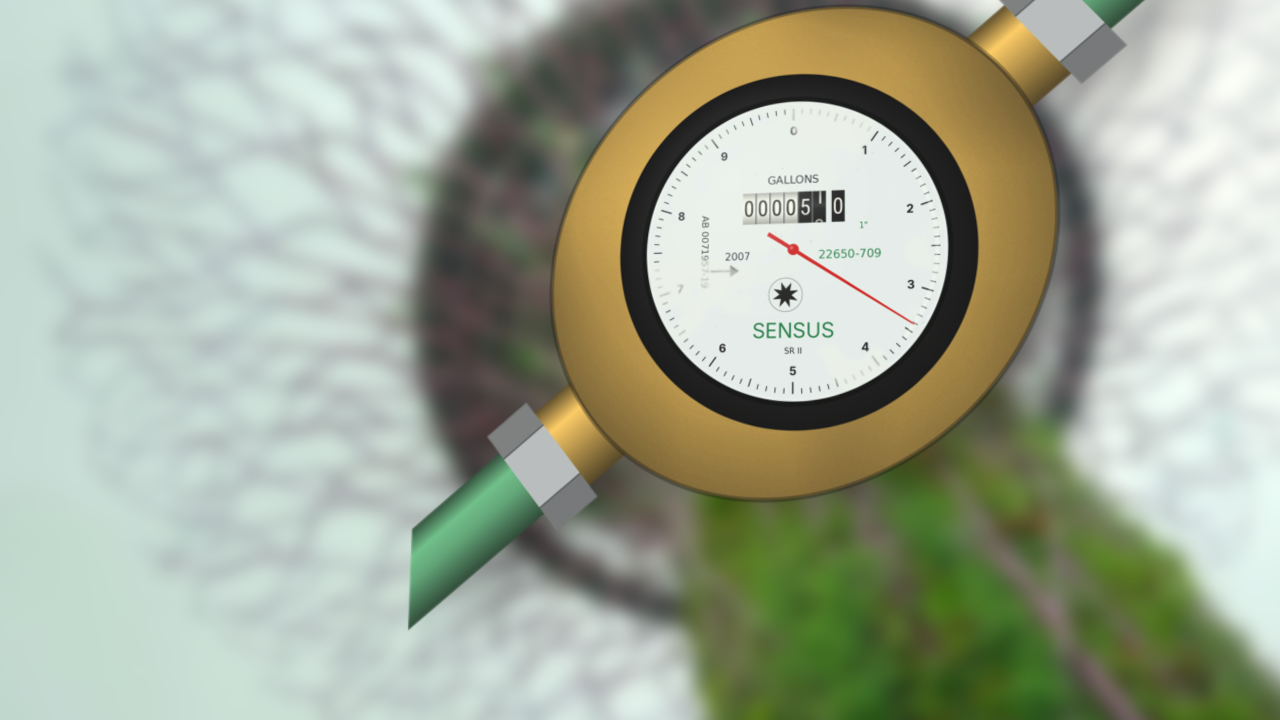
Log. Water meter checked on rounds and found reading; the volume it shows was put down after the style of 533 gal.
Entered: 513.4 gal
